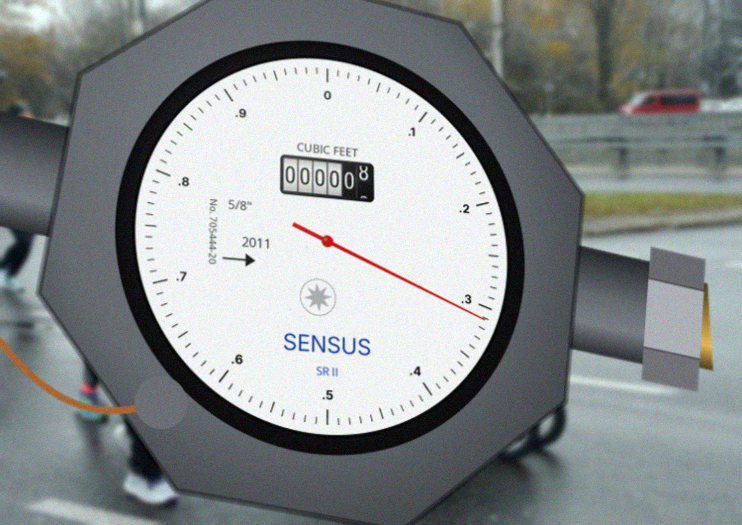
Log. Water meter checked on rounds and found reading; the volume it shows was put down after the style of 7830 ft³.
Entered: 8.31 ft³
